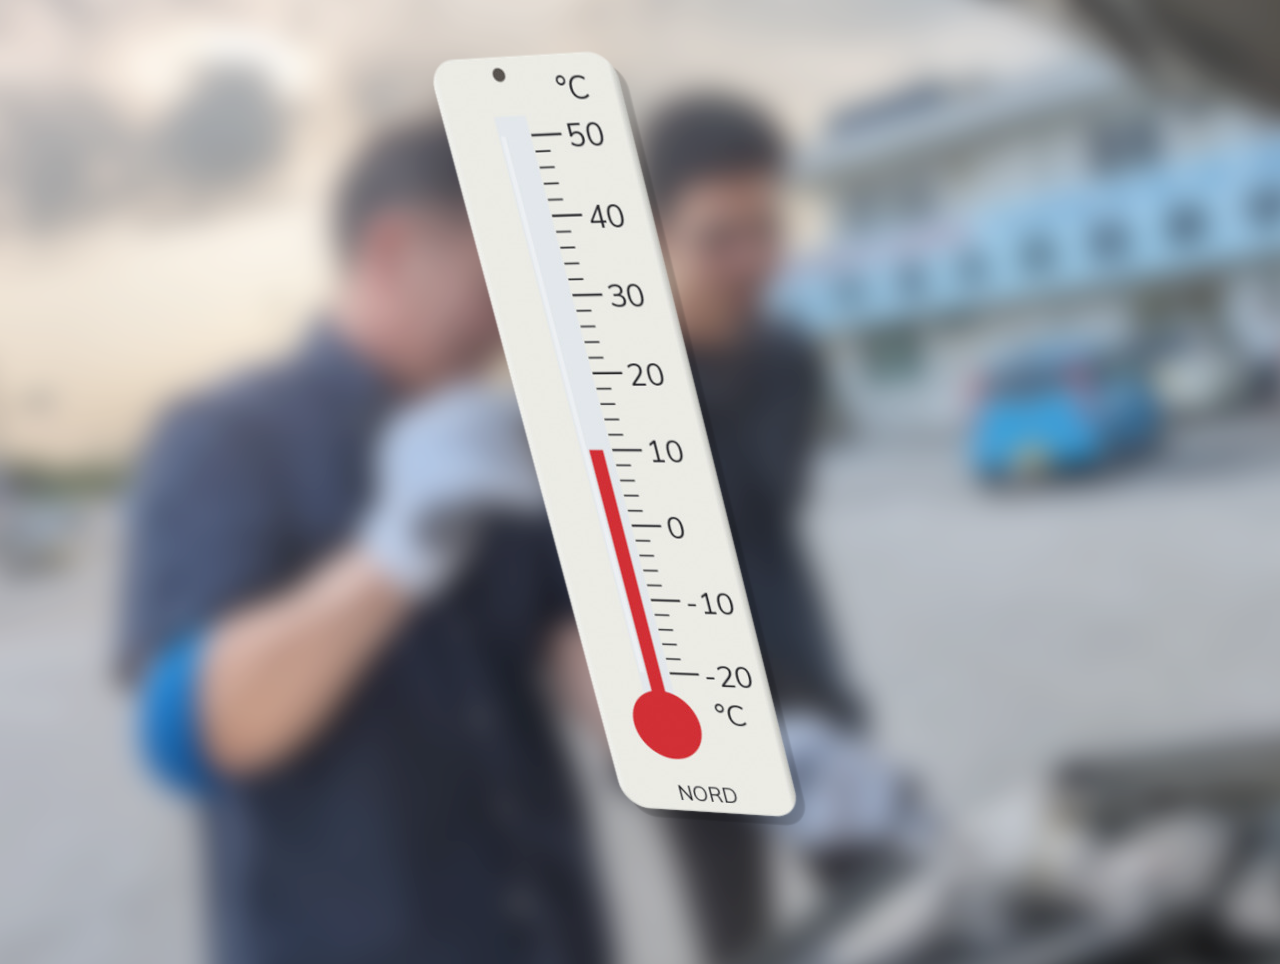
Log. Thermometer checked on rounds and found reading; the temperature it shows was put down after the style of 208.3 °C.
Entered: 10 °C
